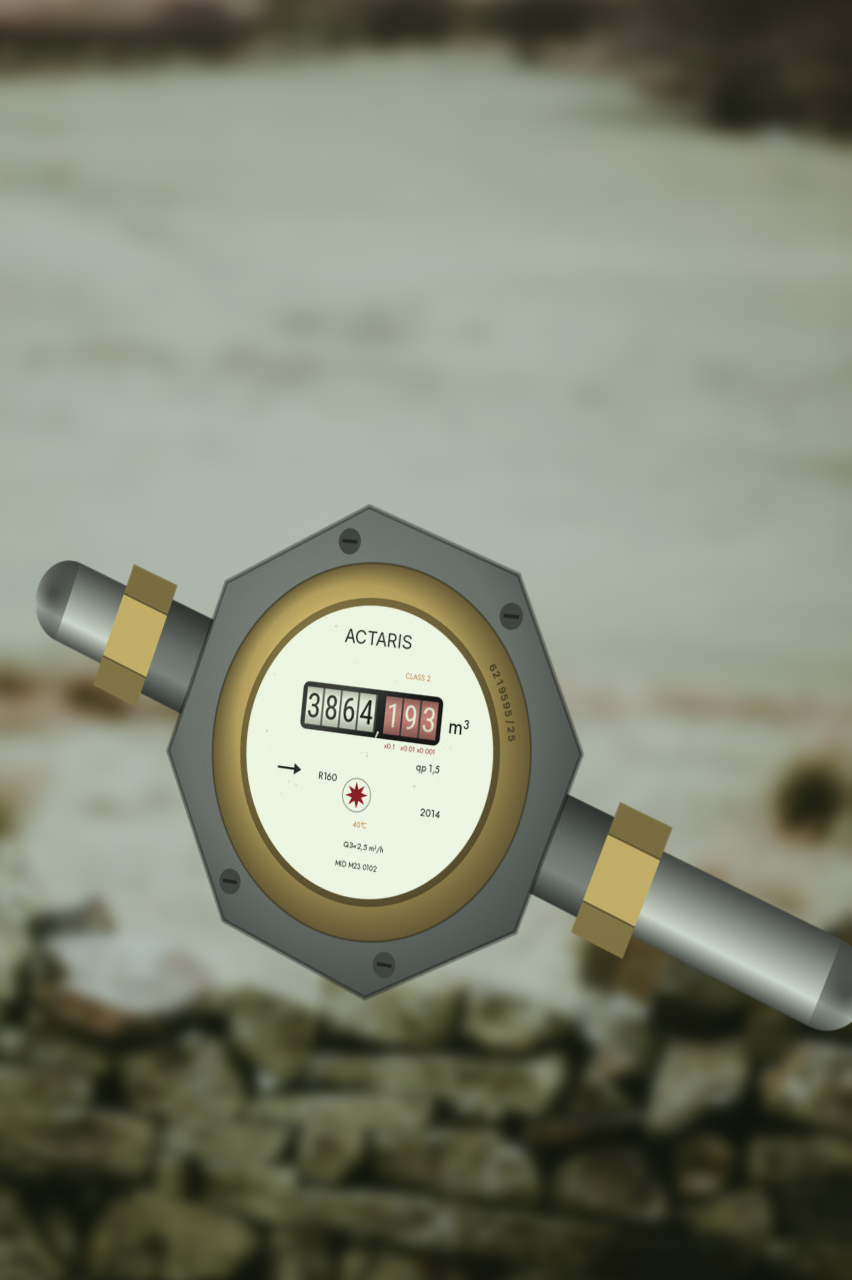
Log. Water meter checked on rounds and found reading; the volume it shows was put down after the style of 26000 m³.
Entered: 3864.193 m³
